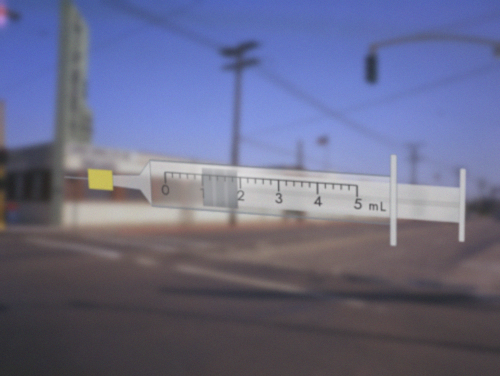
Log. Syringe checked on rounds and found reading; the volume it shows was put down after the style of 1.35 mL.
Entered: 1 mL
